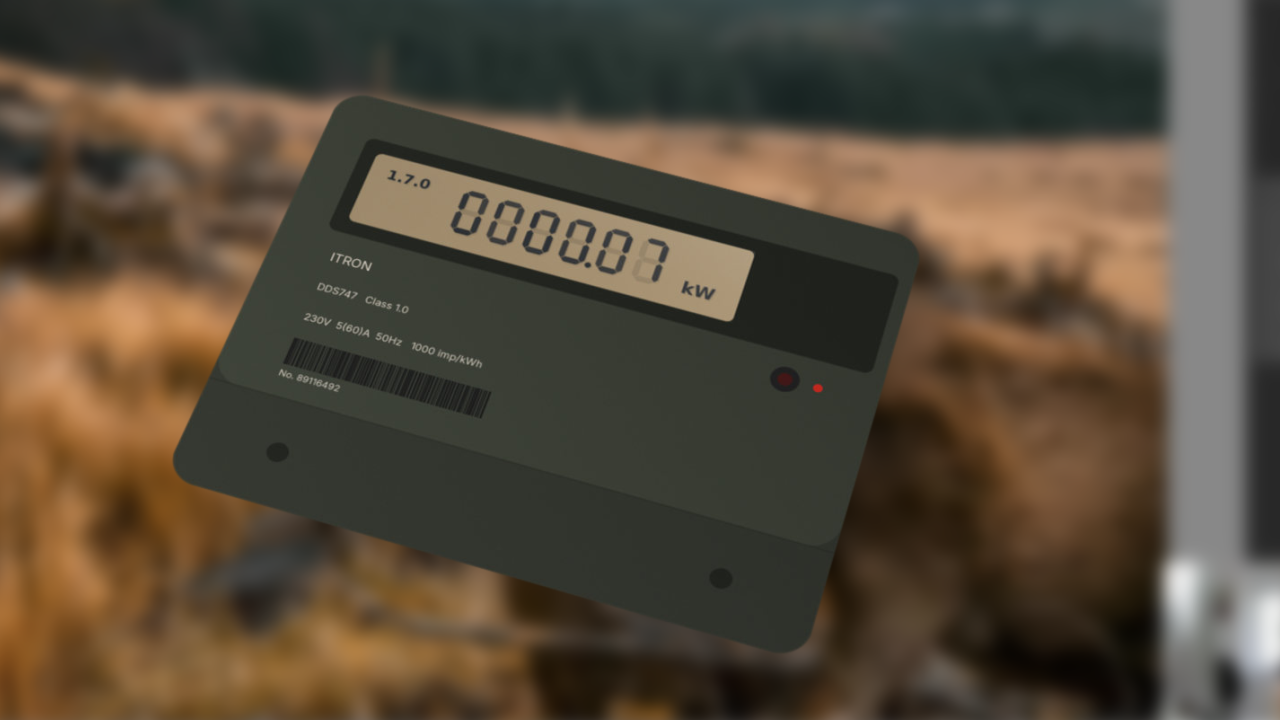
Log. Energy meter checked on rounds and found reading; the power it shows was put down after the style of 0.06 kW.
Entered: 0.07 kW
